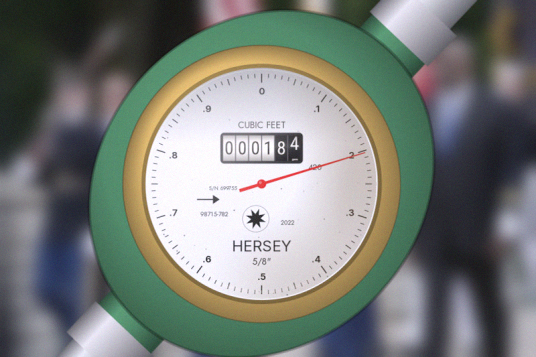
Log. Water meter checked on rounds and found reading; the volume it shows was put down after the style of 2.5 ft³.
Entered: 184.20 ft³
